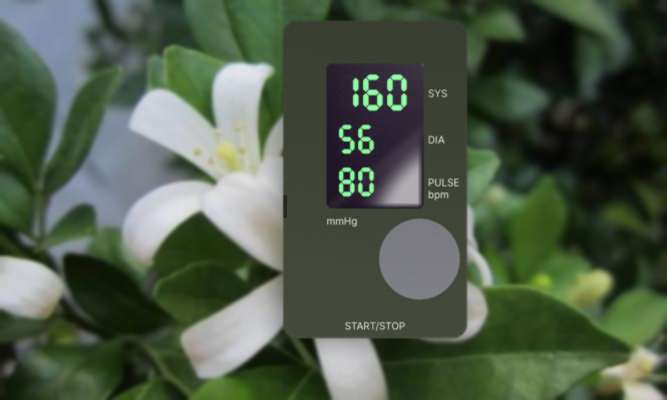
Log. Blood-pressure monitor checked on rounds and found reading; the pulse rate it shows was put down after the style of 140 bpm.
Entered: 80 bpm
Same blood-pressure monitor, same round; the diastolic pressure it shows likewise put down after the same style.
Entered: 56 mmHg
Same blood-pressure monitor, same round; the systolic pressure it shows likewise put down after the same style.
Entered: 160 mmHg
